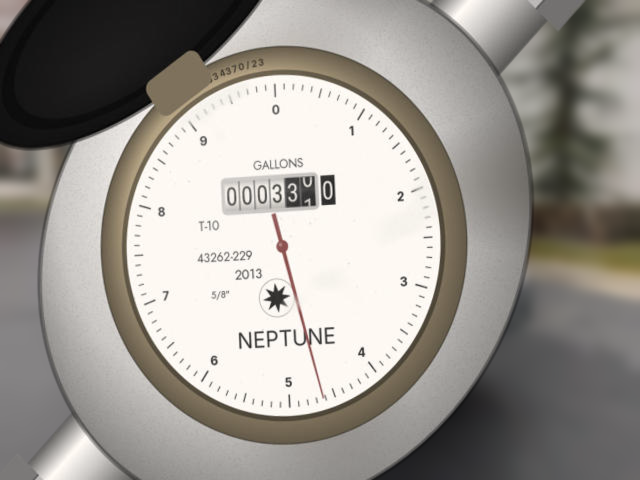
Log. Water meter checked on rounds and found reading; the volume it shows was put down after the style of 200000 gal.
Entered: 3304.6 gal
